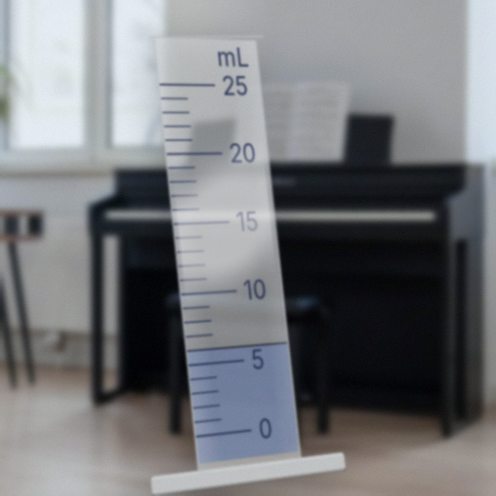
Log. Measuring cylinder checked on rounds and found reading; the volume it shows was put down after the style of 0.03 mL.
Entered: 6 mL
